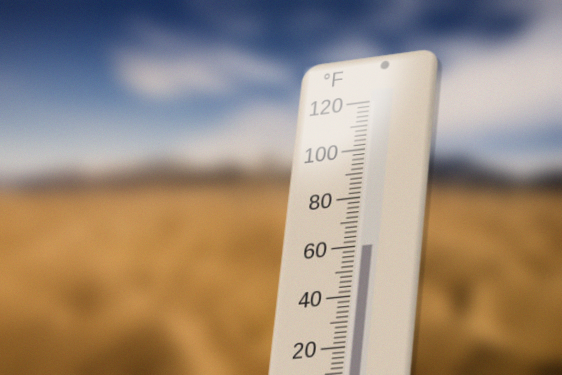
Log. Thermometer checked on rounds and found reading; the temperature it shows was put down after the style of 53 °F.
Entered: 60 °F
